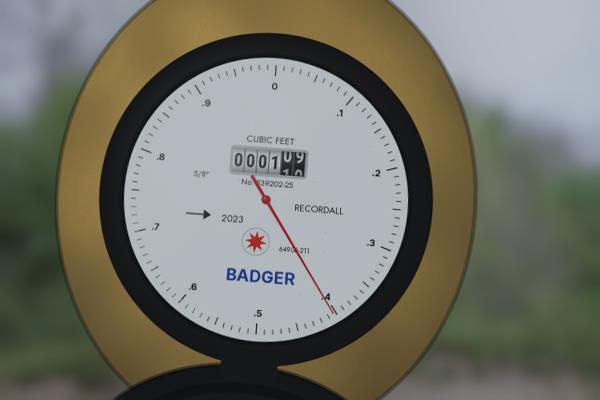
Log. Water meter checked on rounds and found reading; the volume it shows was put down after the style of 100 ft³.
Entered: 109.40 ft³
